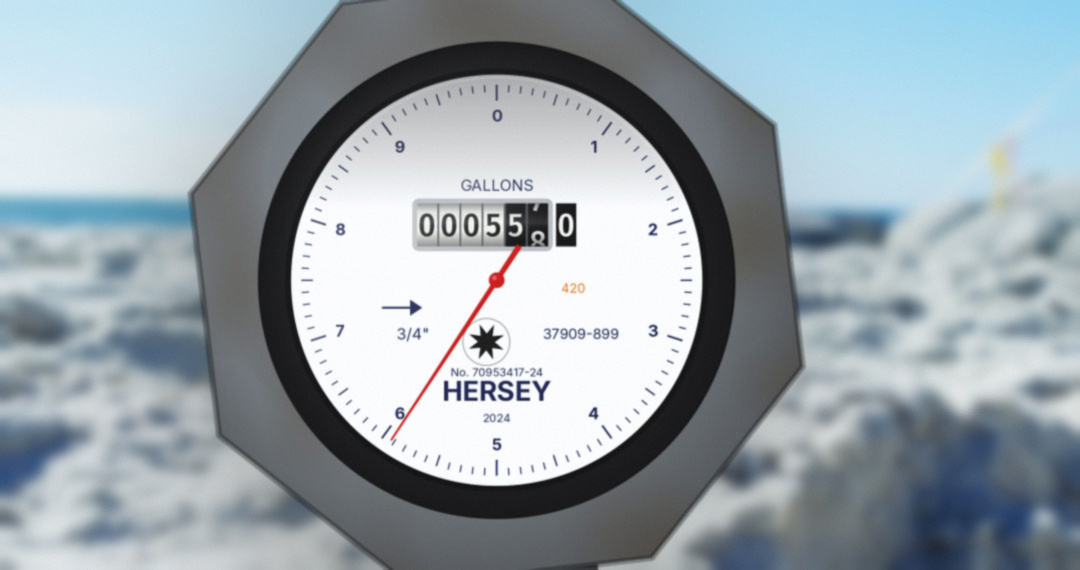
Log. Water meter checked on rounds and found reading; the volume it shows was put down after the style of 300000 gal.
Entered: 5575.9 gal
